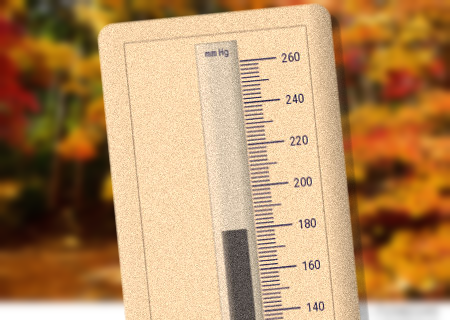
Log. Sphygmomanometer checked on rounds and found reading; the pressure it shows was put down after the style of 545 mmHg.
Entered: 180 mmHg
